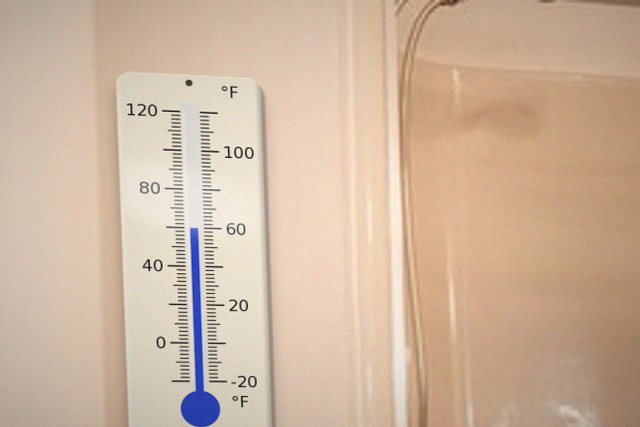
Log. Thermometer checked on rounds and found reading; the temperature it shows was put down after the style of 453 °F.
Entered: 60 °F
